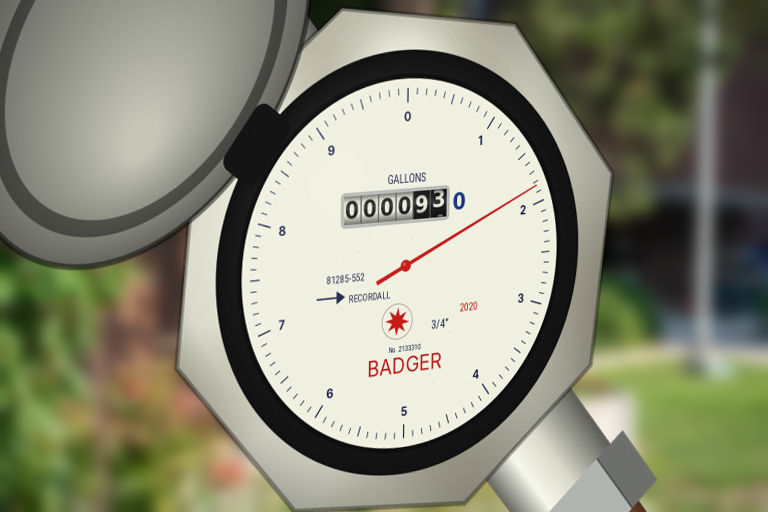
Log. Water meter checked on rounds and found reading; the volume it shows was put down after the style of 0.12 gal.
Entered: 931.8 gal
